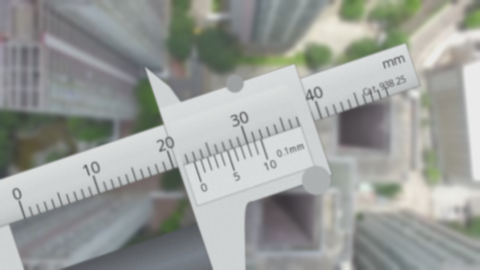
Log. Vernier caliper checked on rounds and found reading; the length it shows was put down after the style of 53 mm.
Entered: 22.8 mm
